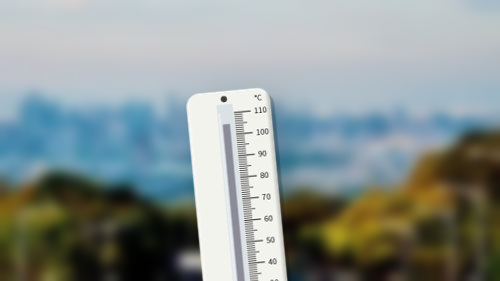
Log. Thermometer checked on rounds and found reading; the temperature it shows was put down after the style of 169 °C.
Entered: 105 °C
